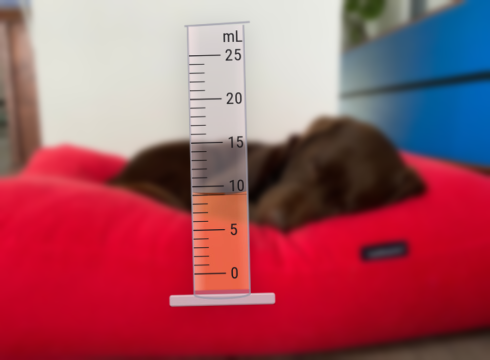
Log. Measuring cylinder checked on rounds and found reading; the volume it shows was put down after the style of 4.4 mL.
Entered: 9 mL
